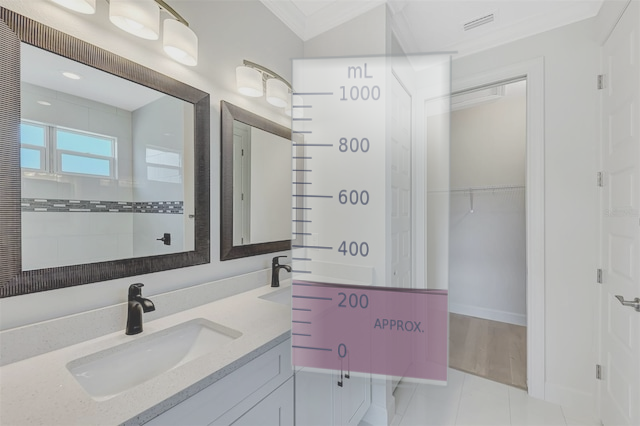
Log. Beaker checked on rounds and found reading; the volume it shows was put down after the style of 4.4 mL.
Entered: 250 mL
